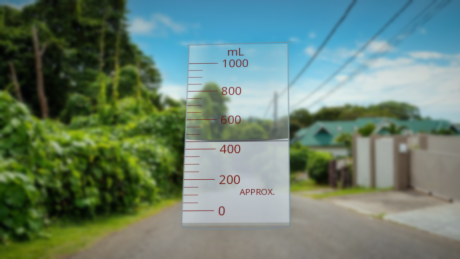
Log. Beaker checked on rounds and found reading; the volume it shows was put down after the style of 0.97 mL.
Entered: 450 mL
